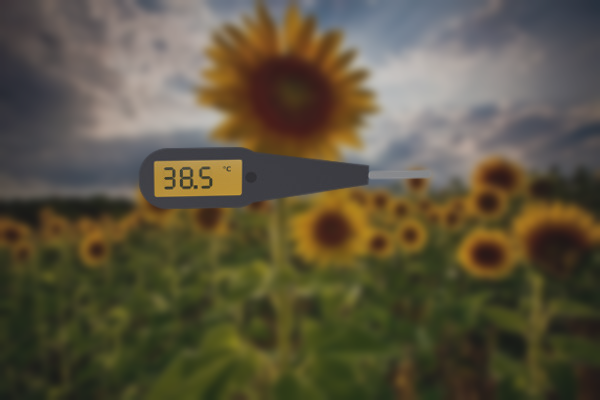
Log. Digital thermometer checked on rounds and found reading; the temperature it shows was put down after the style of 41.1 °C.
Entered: 38.5 °C
